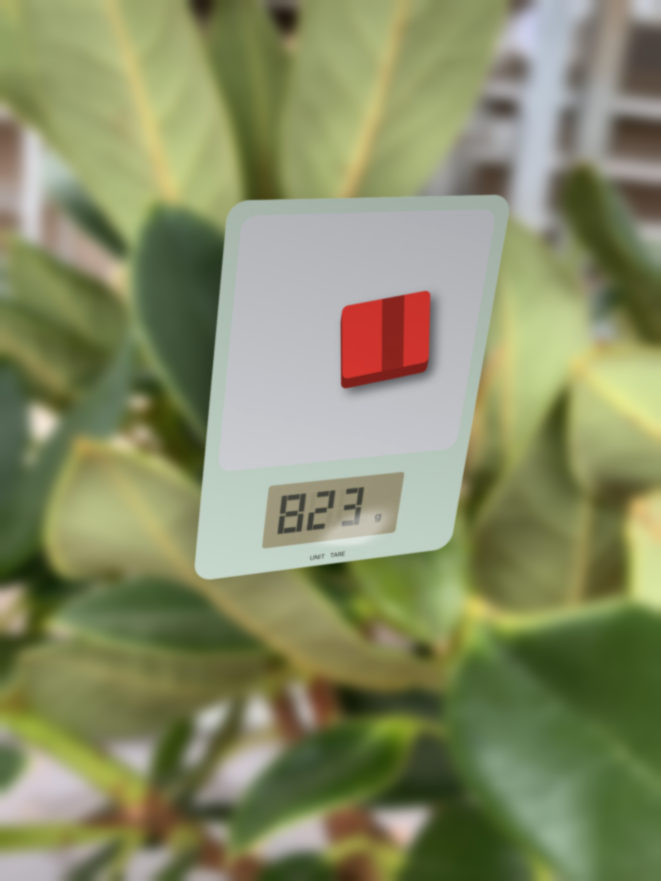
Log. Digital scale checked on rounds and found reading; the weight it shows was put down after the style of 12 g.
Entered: 823 g
